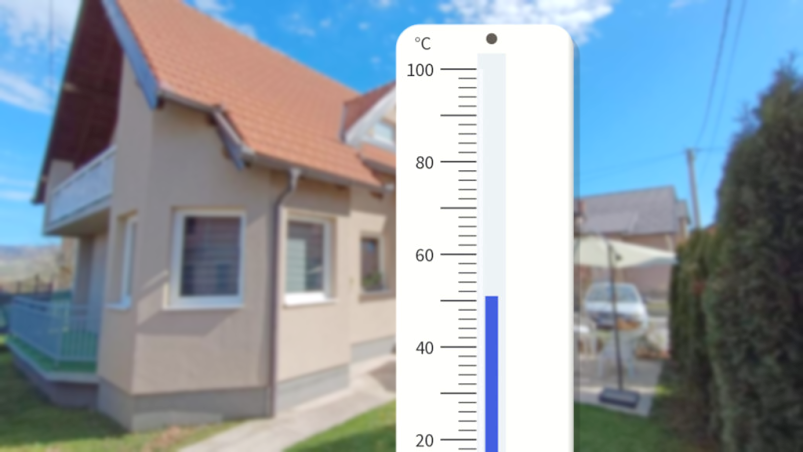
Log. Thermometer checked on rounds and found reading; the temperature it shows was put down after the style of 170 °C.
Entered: 51 °C
